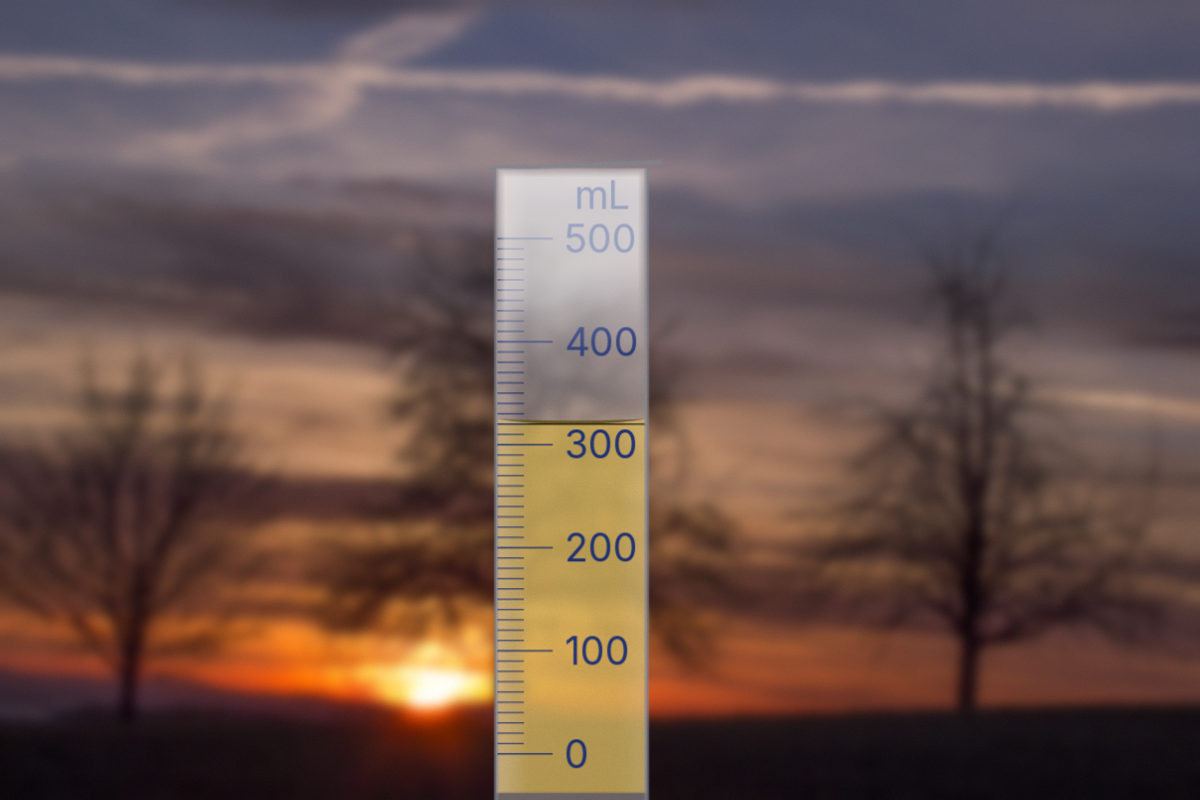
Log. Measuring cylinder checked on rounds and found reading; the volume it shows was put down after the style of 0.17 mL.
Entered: 320 mL
